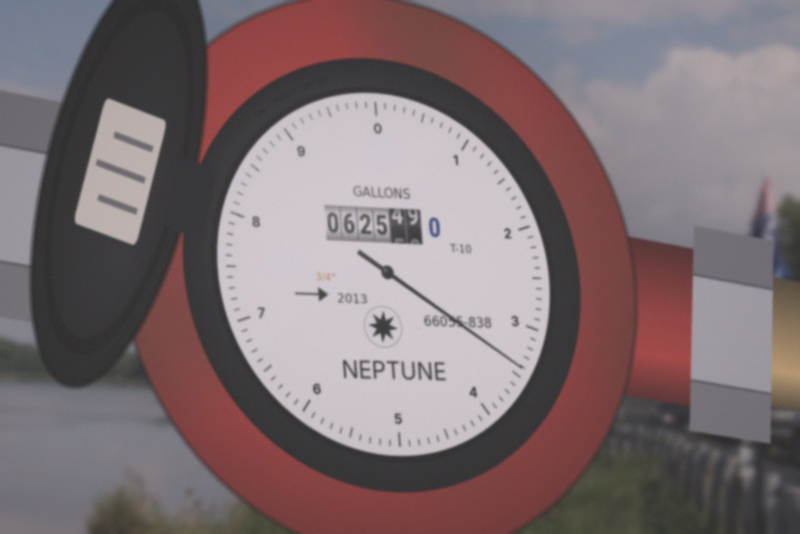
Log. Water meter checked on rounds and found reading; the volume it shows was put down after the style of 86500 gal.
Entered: 625493.4 gal
